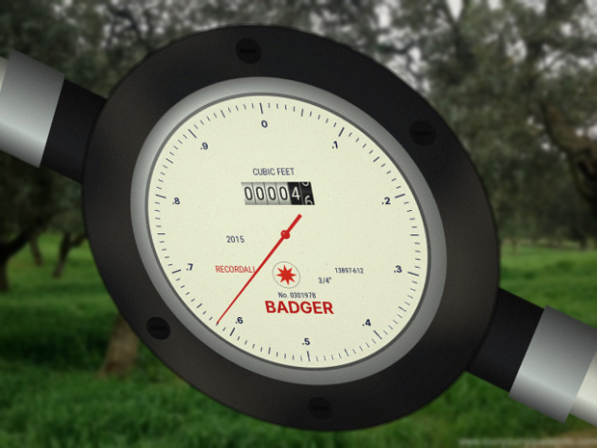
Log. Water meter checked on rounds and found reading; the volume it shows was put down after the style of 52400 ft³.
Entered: 45.62 ft³
